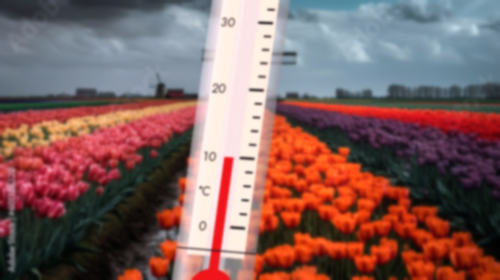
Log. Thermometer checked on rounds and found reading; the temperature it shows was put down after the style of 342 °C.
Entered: 10 °C
